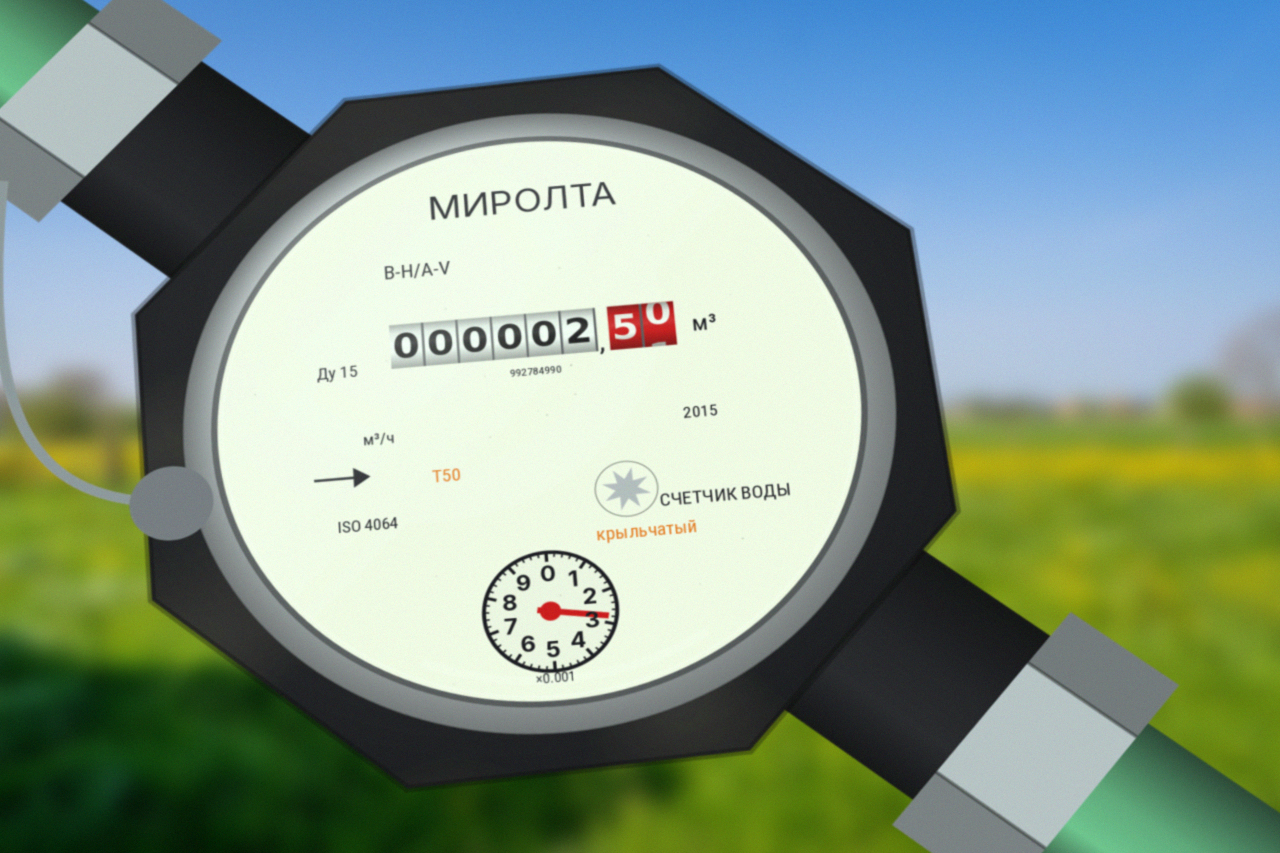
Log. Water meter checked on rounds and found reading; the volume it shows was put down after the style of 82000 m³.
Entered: 2.502 m³
